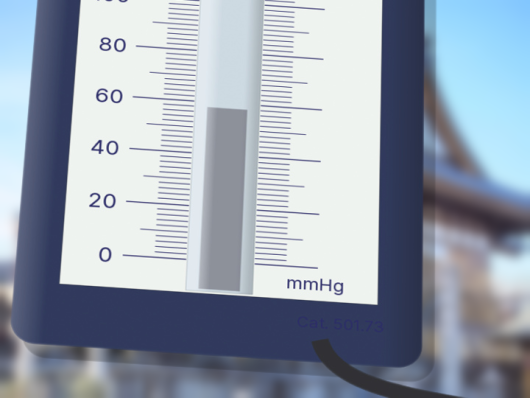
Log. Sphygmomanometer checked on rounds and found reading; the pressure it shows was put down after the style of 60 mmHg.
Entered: 58 mmHg
